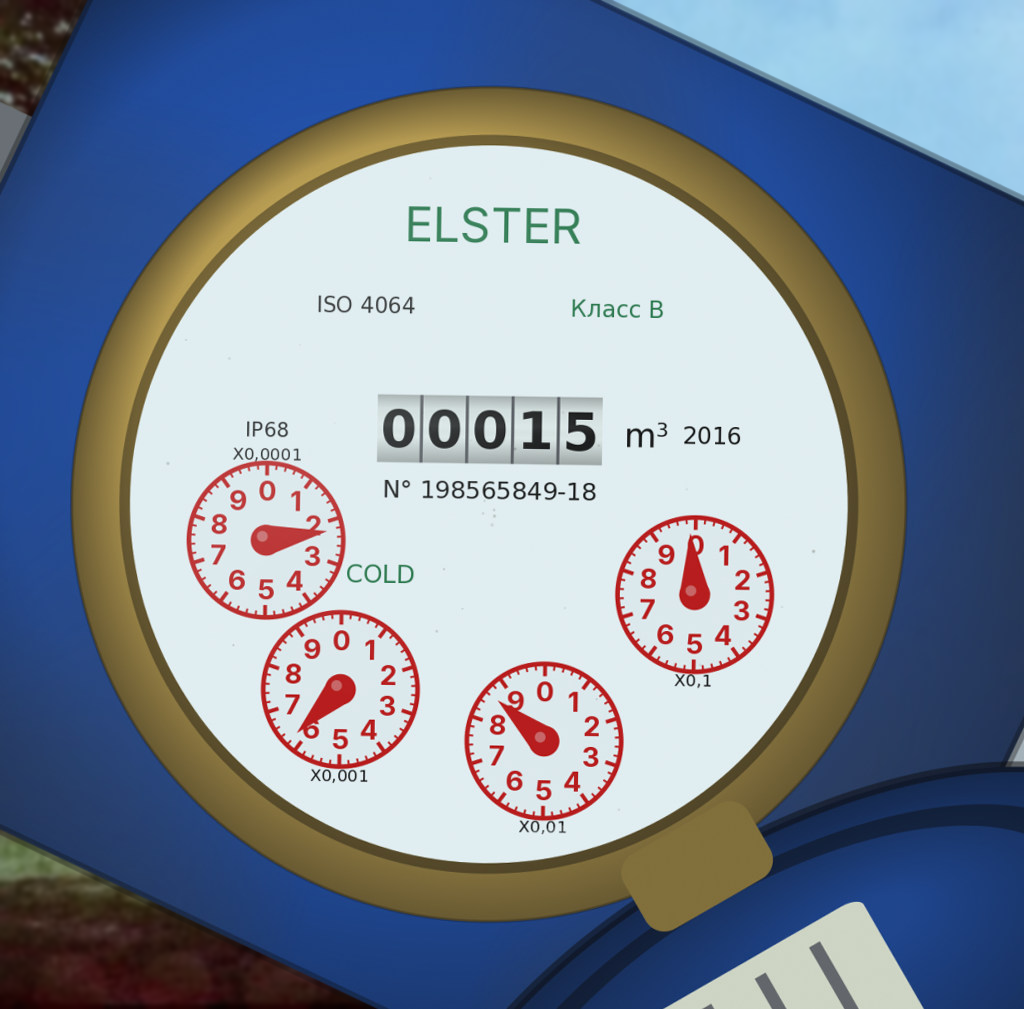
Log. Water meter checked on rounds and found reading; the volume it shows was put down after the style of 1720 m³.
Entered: 14.9862 m³
